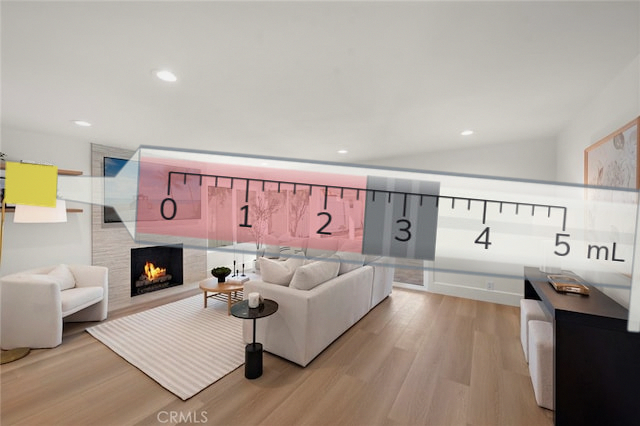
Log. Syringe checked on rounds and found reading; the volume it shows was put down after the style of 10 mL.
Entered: 2.5 mL
